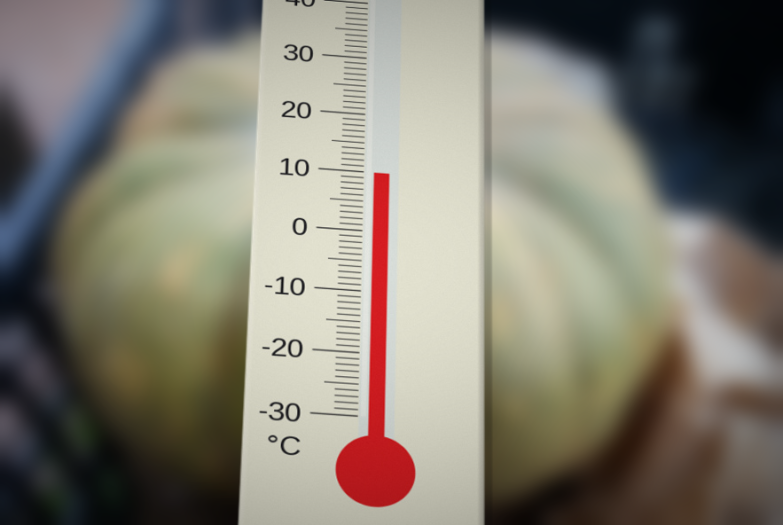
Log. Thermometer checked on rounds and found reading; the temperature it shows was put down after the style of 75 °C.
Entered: 10 °C
